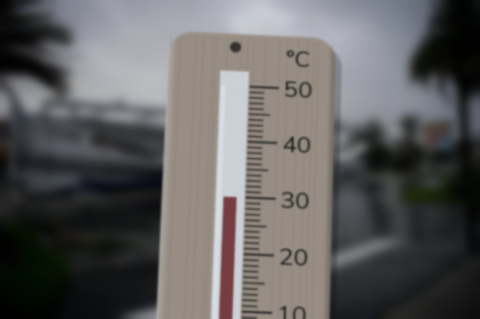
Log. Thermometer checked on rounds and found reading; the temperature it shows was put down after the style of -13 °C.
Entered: 30 °C
